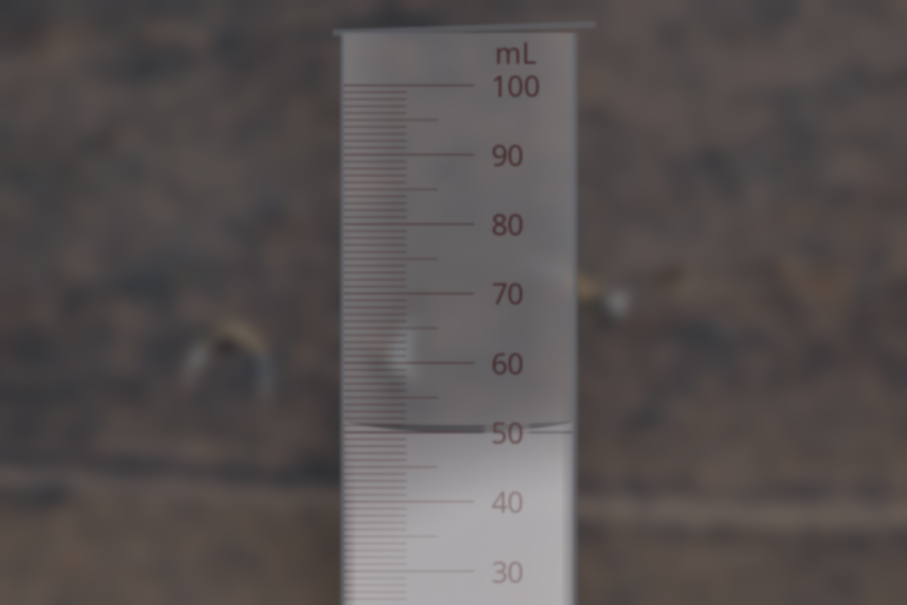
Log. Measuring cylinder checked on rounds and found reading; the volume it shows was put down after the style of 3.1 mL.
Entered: 50 mL
